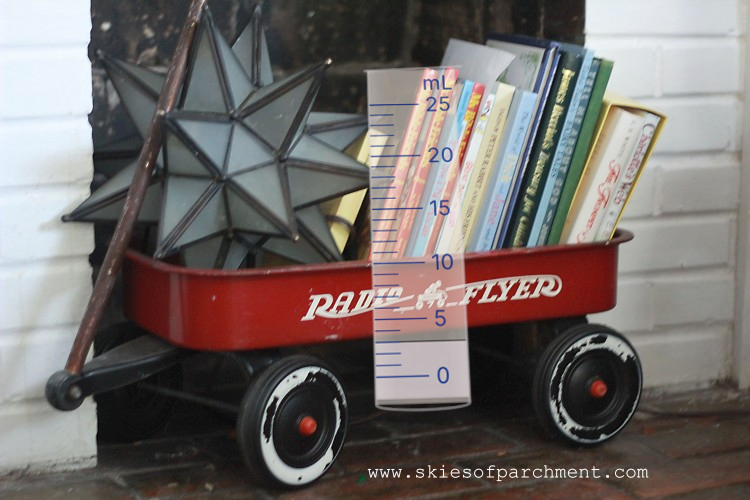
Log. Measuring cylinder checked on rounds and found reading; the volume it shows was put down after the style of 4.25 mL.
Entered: 3 mL
